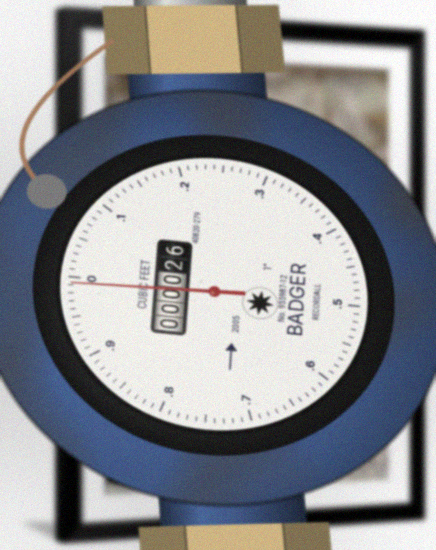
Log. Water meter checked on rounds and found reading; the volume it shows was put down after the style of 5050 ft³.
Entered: 25.99 ft³
